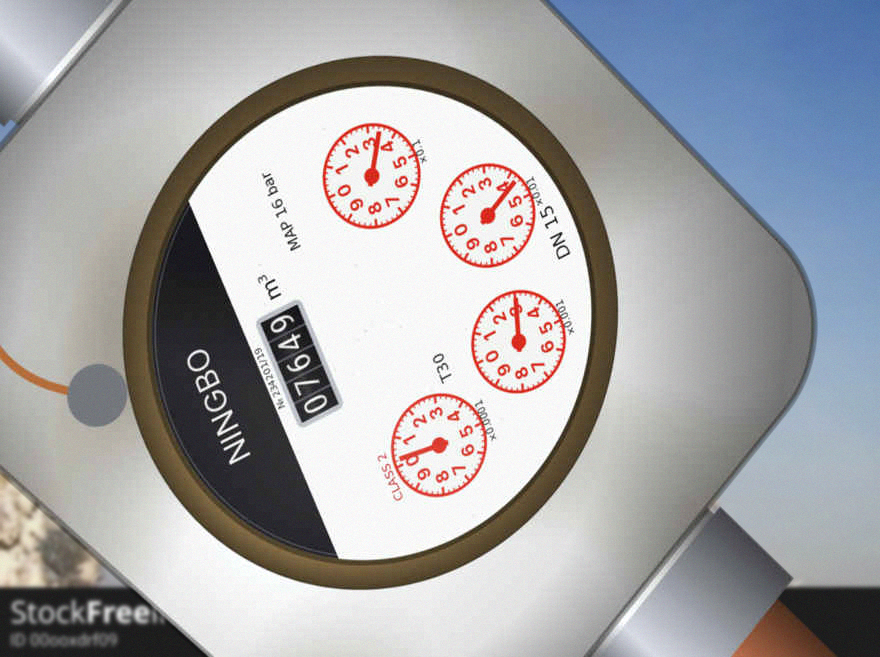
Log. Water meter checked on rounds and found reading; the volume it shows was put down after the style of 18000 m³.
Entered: 7649.3430 m³
